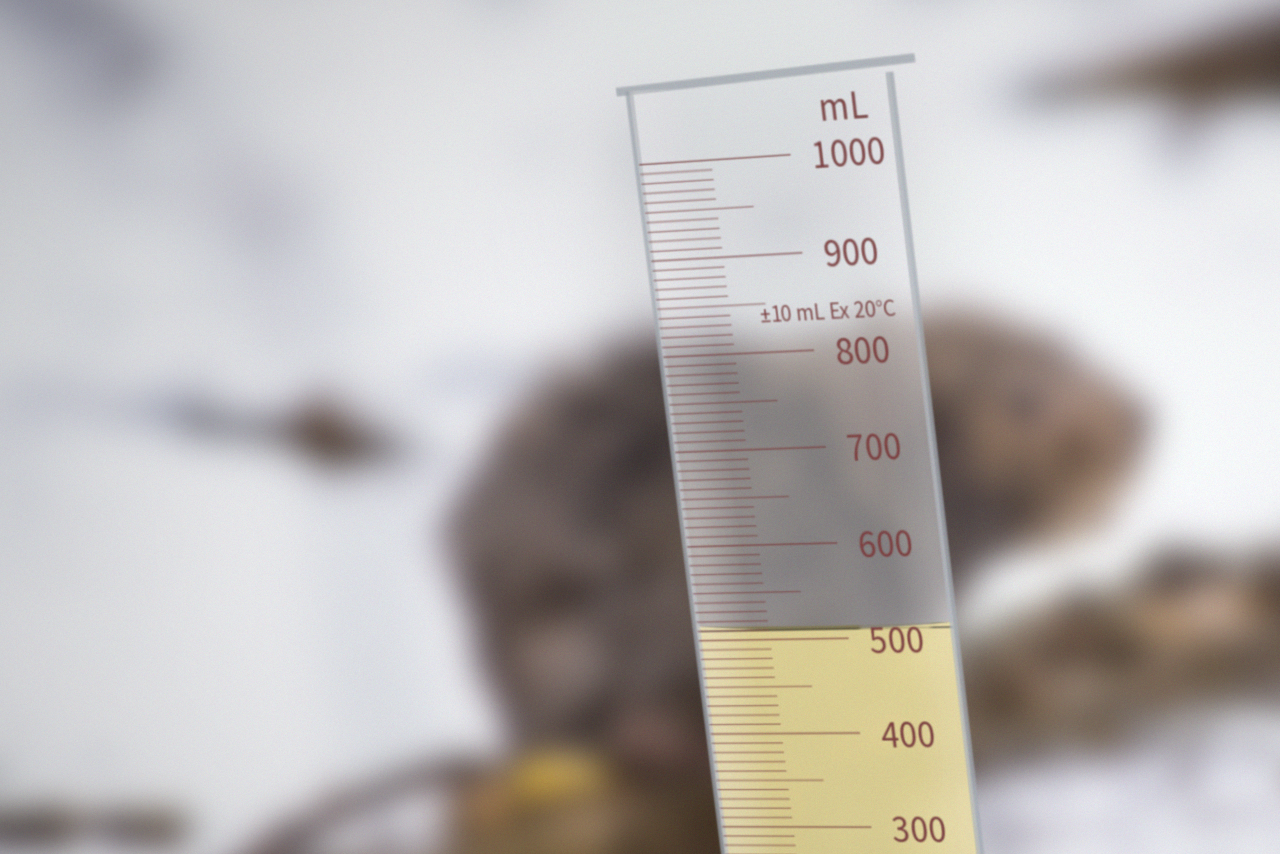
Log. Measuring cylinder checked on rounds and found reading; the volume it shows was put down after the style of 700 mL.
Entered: 510 mL
